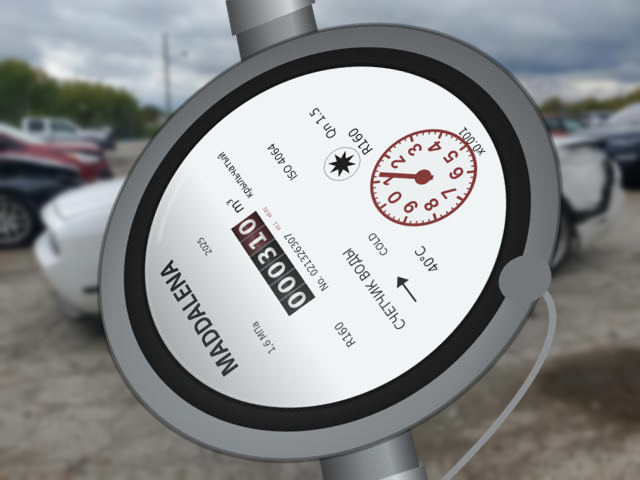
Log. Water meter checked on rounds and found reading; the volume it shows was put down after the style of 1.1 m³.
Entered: 3.101 m³
